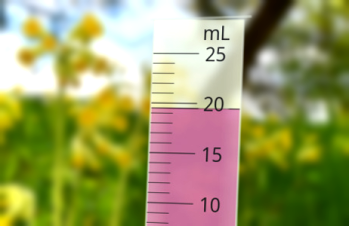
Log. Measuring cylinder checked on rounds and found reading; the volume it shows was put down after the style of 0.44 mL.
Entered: 19.5 mL
